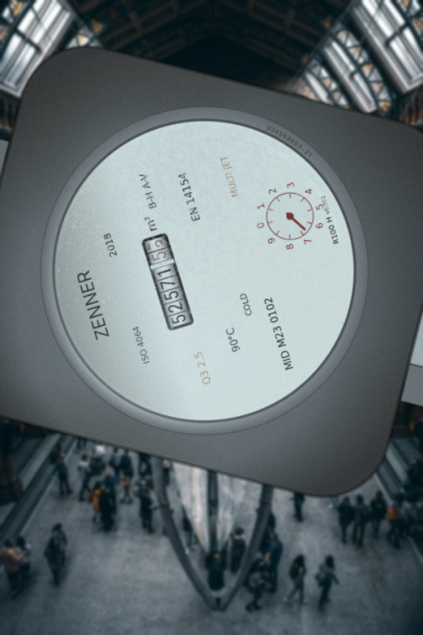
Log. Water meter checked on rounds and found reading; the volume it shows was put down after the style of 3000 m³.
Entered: 52571.526 m³
